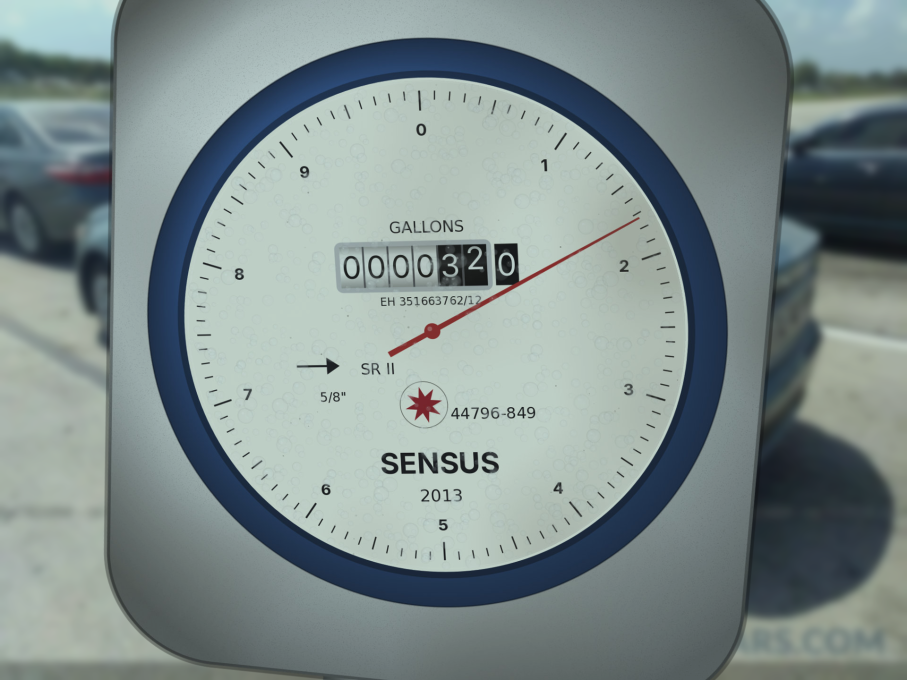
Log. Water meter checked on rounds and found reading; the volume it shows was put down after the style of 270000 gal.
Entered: 321.7 gal
